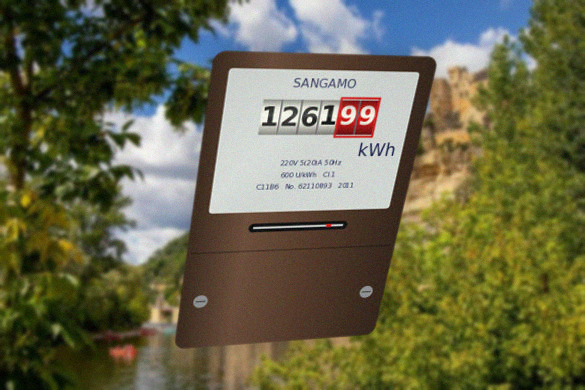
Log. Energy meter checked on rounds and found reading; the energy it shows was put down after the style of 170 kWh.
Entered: 1261.99 kWh
